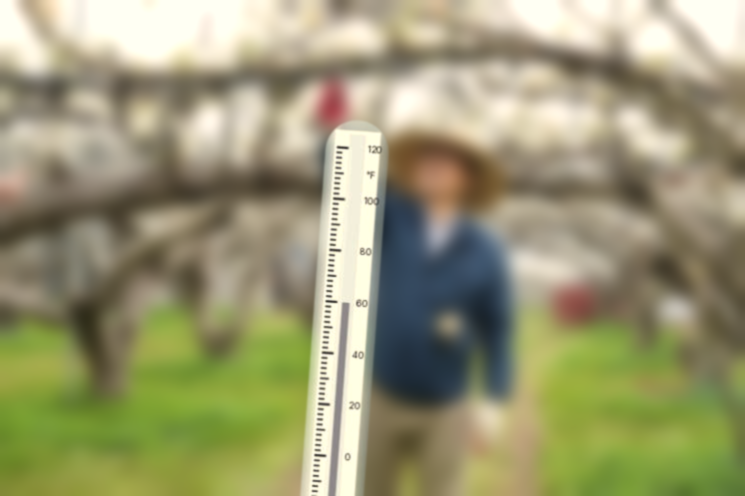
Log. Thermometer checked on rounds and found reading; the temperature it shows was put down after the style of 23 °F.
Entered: 60 °F
